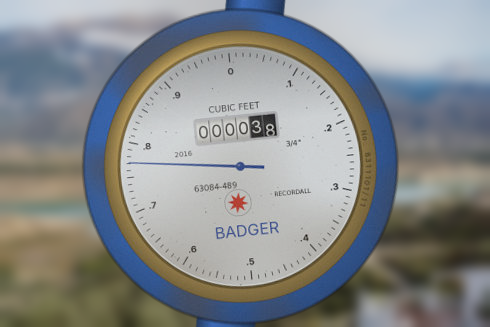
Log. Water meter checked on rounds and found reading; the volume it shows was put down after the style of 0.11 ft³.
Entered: 37.77 ft³
